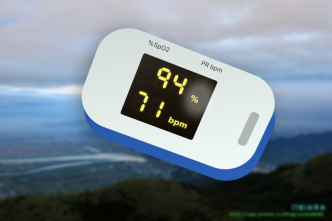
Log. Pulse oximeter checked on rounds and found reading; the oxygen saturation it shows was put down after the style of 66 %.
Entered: 94 %
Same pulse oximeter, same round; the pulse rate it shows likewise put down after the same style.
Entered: 71 bpm
